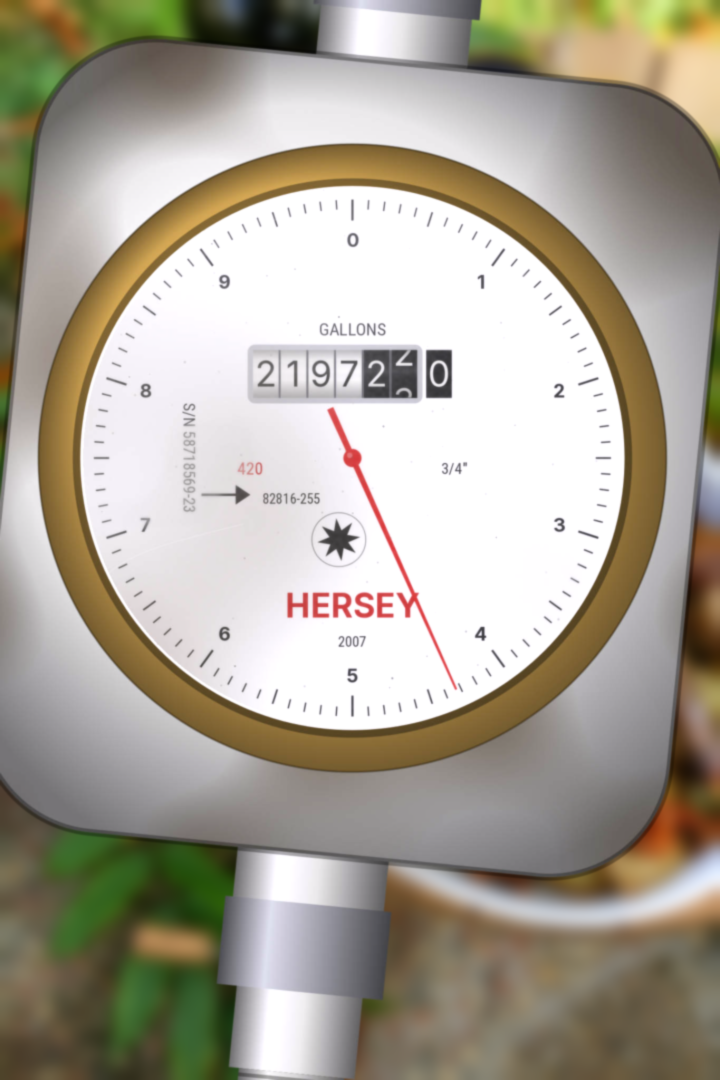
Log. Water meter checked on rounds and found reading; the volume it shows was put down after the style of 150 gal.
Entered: 2197224.3 gal
